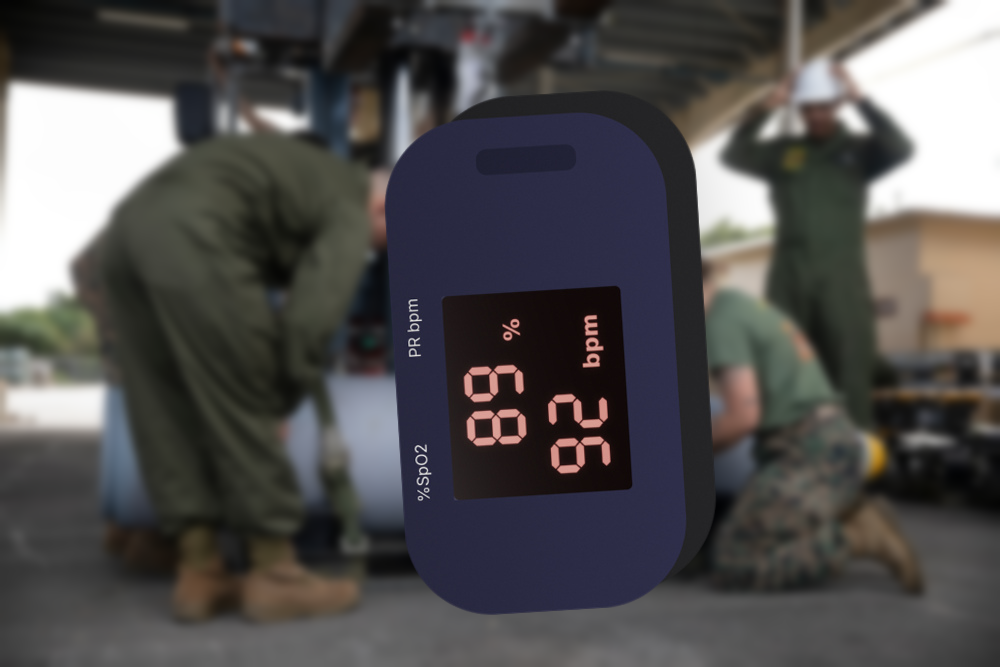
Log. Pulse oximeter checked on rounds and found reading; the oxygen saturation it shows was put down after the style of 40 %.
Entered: 89 %
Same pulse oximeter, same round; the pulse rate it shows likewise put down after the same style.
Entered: 92 bpm
